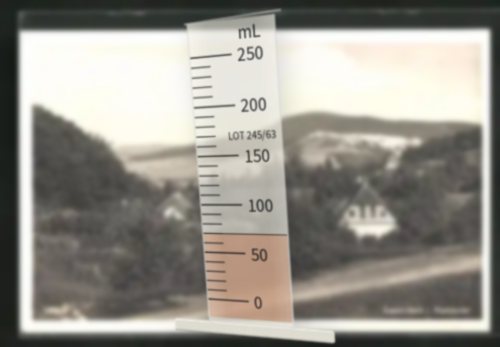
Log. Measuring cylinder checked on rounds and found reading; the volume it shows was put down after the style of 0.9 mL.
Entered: 70 mL
